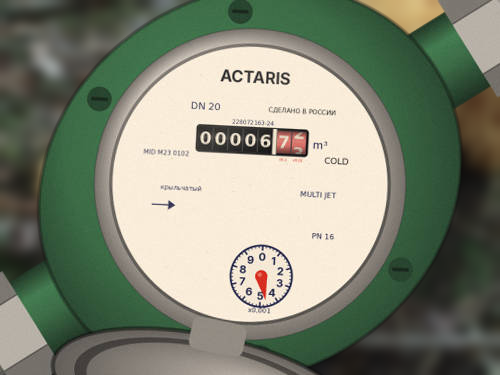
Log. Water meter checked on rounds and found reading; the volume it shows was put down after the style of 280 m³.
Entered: 6.724 m³
